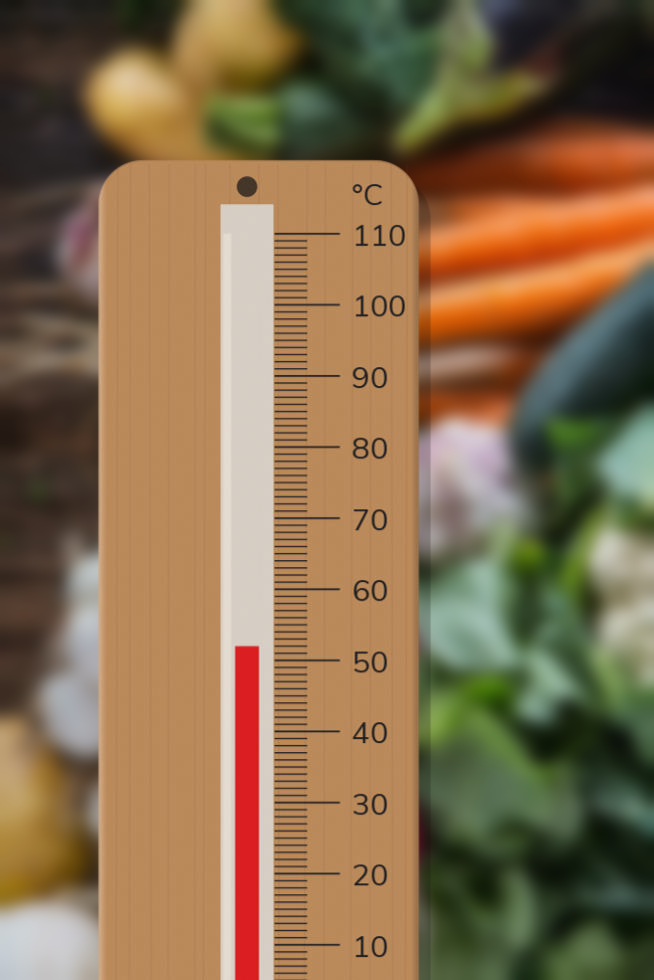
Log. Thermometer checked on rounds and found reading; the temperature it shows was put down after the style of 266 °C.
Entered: 52 °C
